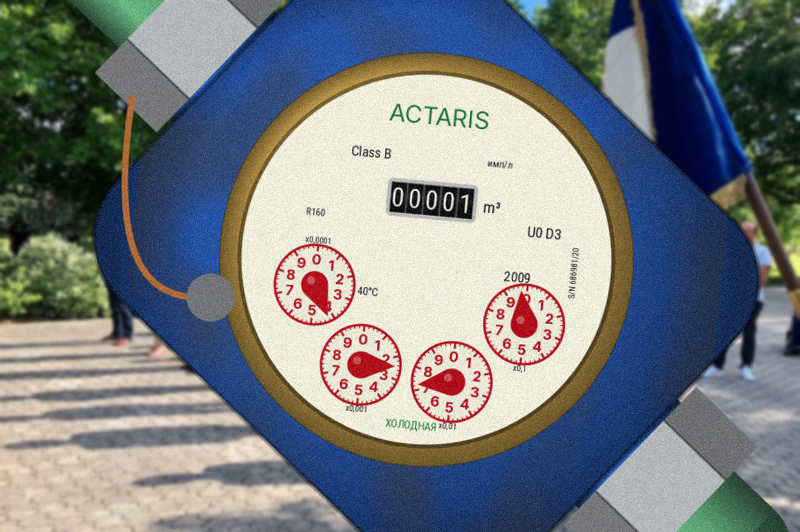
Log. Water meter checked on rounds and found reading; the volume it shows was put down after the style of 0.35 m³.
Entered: 0.9724 m³
